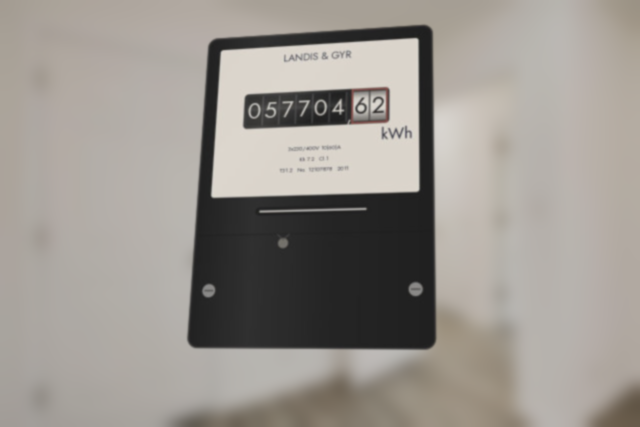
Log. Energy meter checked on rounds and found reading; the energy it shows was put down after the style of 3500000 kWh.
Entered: 57704.62 kWh
